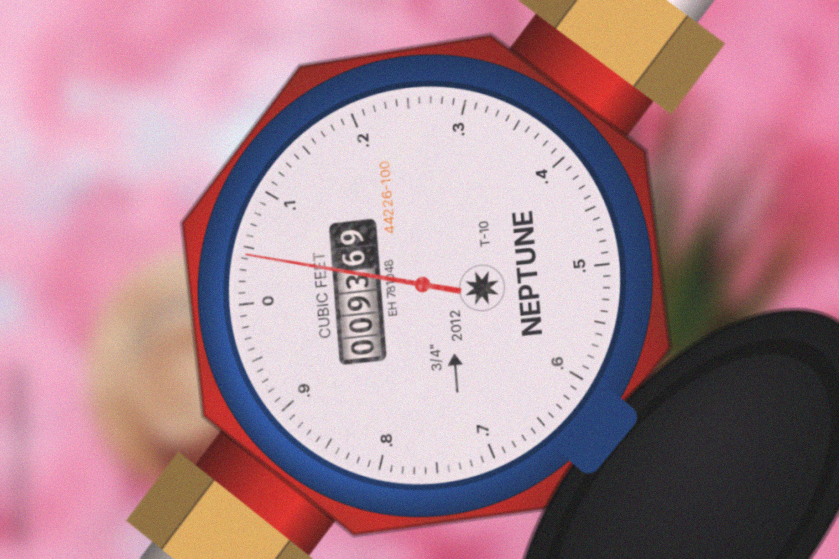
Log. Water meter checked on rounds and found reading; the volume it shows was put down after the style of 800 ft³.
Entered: 9369.04 ft³
